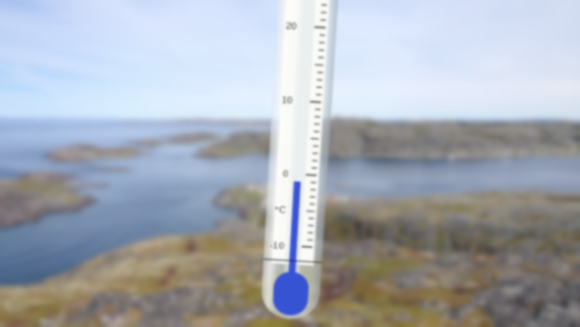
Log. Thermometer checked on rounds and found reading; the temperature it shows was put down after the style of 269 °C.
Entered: -1 °C
